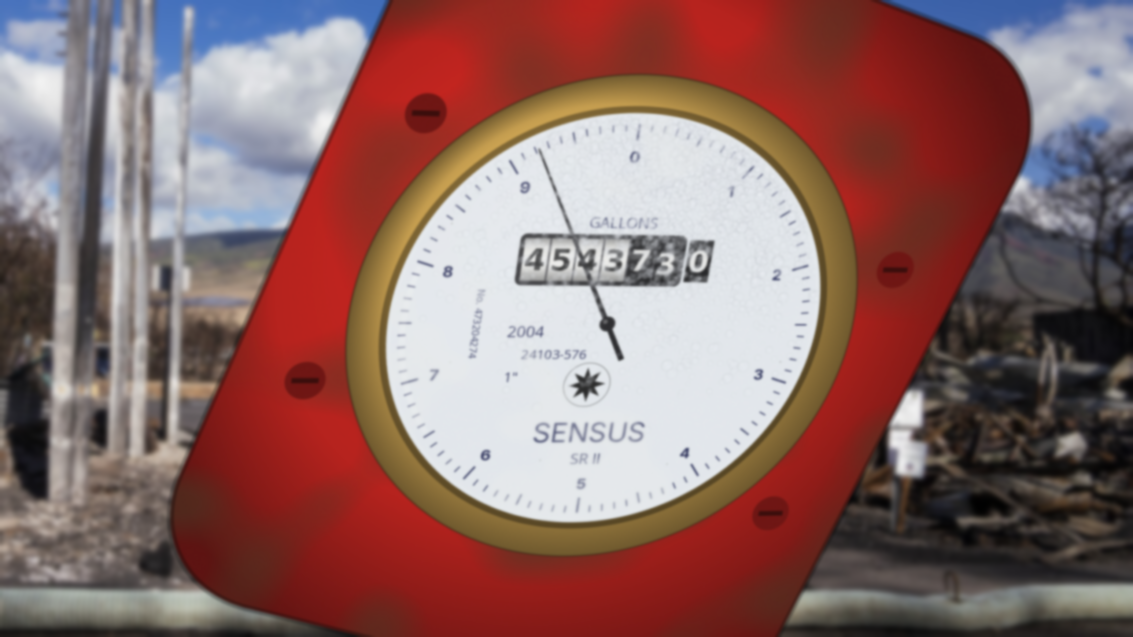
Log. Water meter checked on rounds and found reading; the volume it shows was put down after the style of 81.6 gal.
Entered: 4543729.2 gal
